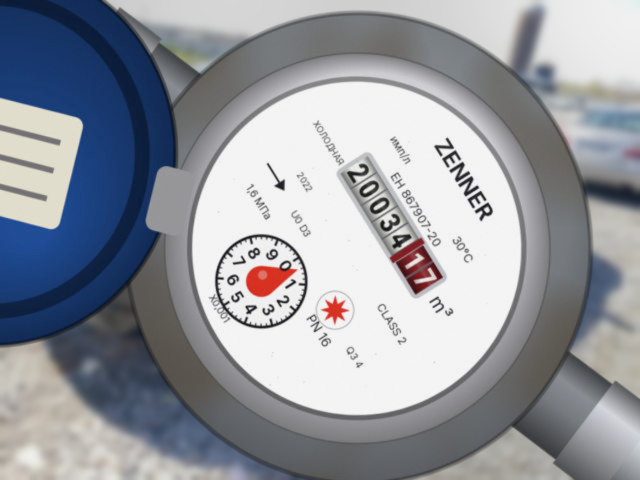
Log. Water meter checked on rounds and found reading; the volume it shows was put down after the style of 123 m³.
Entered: 20034.170 m³
